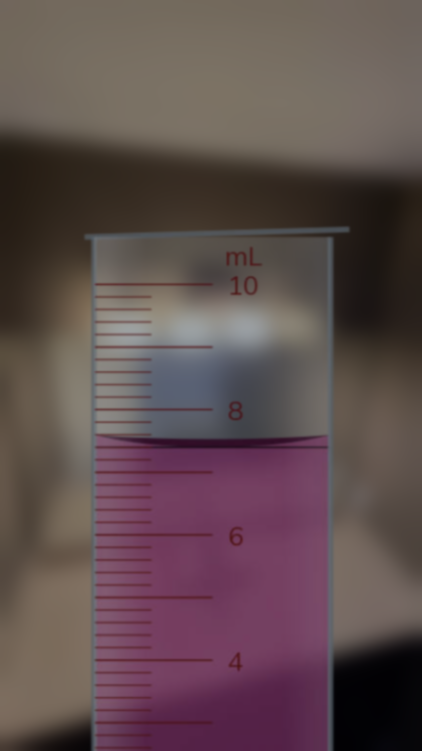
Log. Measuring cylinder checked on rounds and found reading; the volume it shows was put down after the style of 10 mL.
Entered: 7.4 mL
